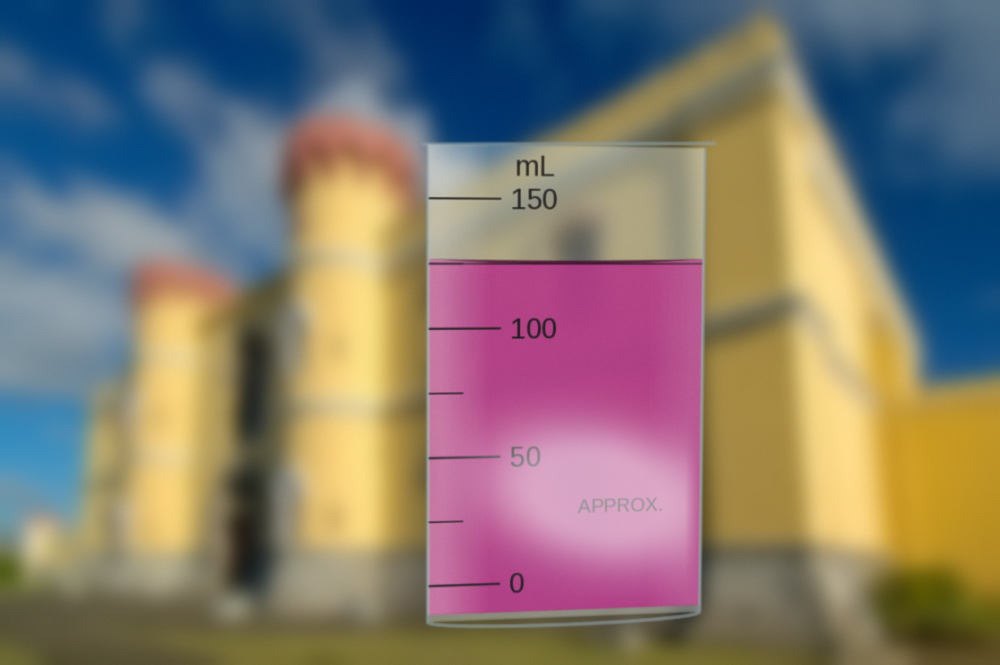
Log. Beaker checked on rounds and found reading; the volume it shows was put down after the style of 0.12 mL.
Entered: 125 mL
